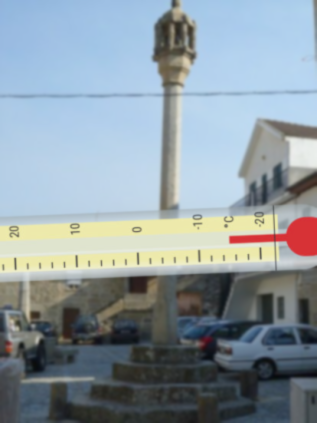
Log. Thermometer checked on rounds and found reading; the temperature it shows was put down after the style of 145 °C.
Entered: -15 °C
